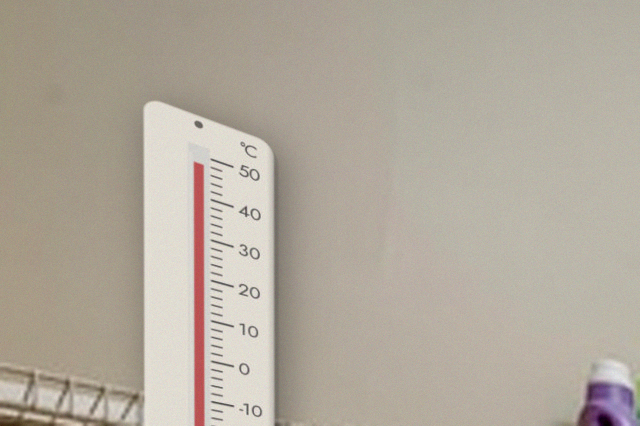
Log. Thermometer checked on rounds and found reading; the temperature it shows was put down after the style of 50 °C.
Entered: 48 °C
